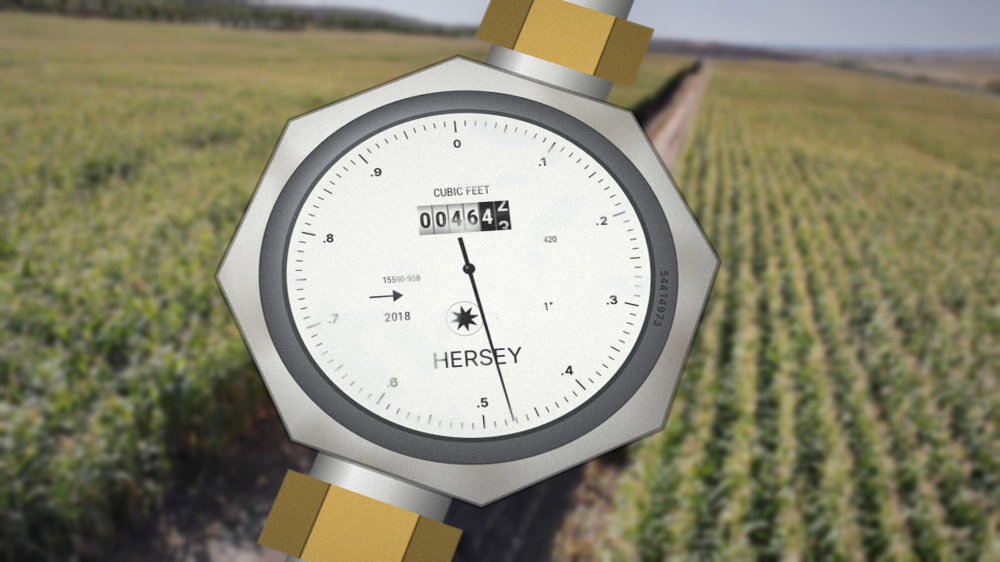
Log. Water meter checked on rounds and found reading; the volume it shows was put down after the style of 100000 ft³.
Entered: 4642.47 ft³
